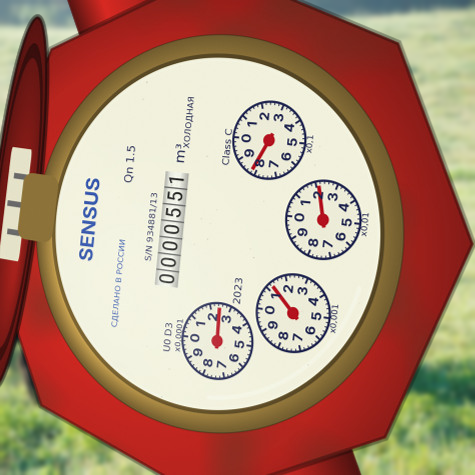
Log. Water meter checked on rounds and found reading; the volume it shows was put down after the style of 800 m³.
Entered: 551.8212 m³
